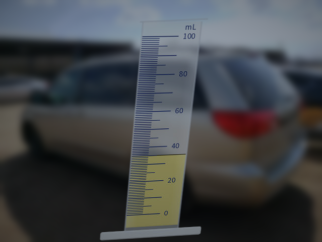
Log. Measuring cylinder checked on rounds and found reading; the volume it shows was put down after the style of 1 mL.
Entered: 35 mL
